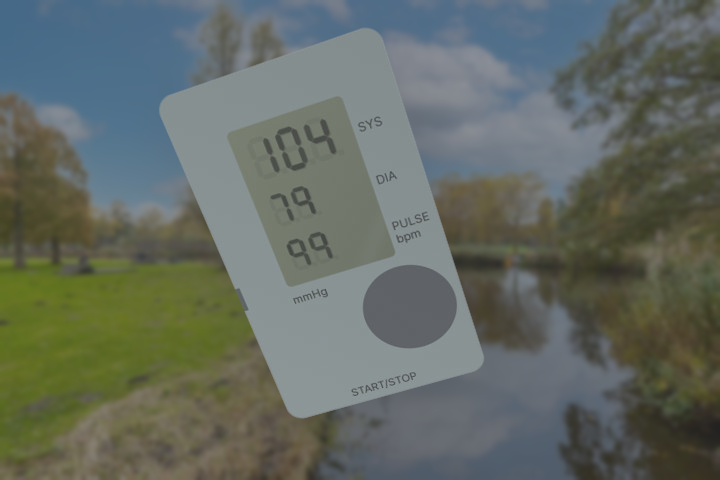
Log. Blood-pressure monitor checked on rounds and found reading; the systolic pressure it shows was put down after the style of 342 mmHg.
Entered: 104 mmHg
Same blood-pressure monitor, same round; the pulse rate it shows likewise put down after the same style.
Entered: 99 bpm
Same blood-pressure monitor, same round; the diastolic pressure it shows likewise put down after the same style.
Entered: 79 mmHg
